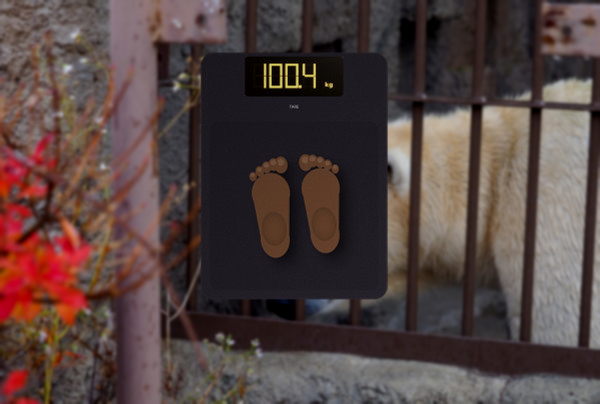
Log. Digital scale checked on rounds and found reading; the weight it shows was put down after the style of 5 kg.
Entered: 100.4 kg
